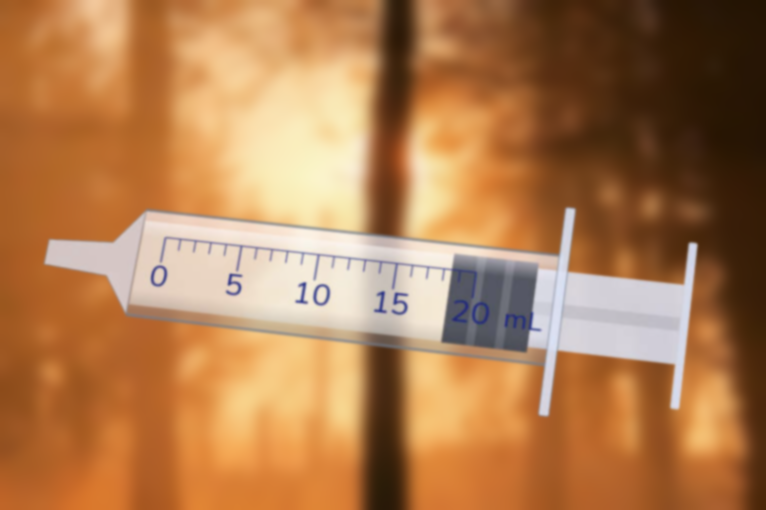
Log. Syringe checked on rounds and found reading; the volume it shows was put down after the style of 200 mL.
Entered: 18.5 mL
